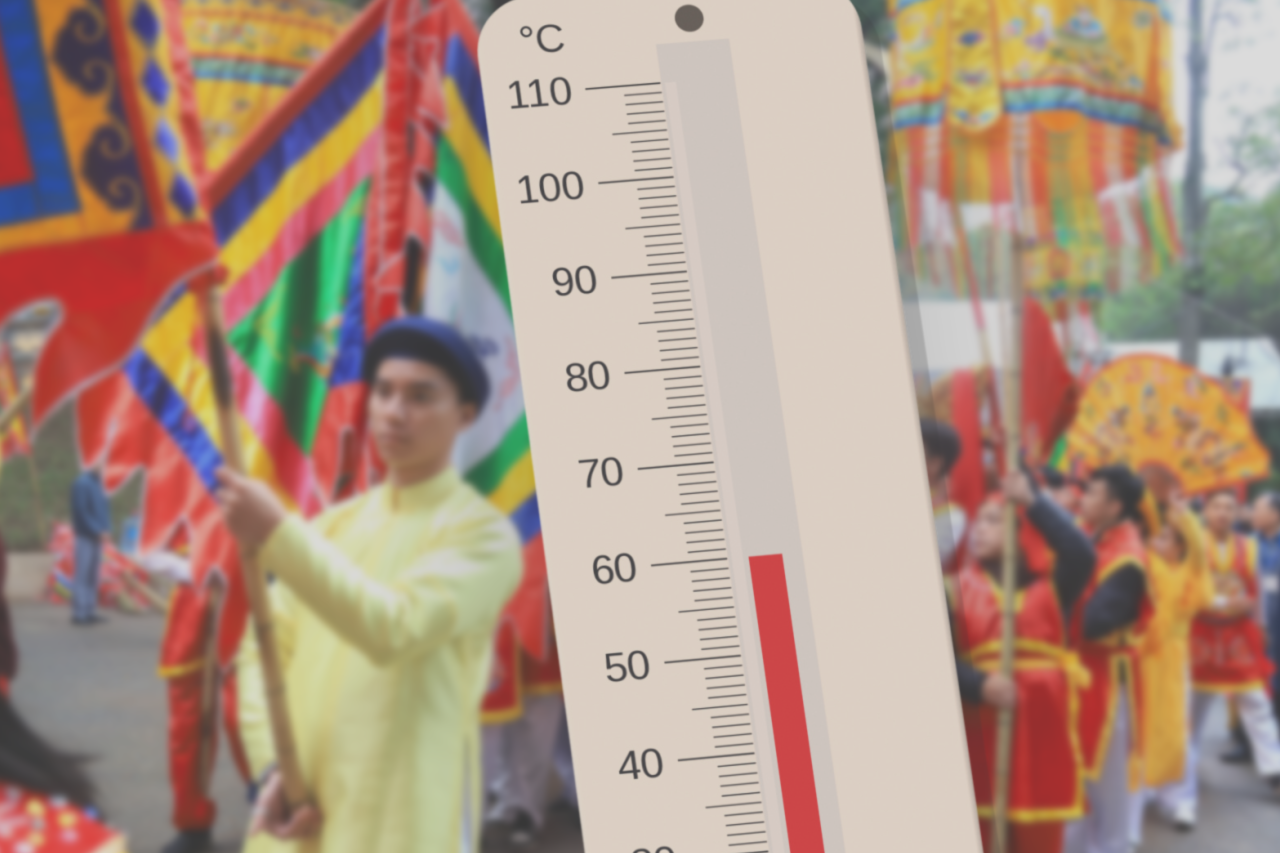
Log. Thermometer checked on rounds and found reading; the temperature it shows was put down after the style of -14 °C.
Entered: 60 °C
